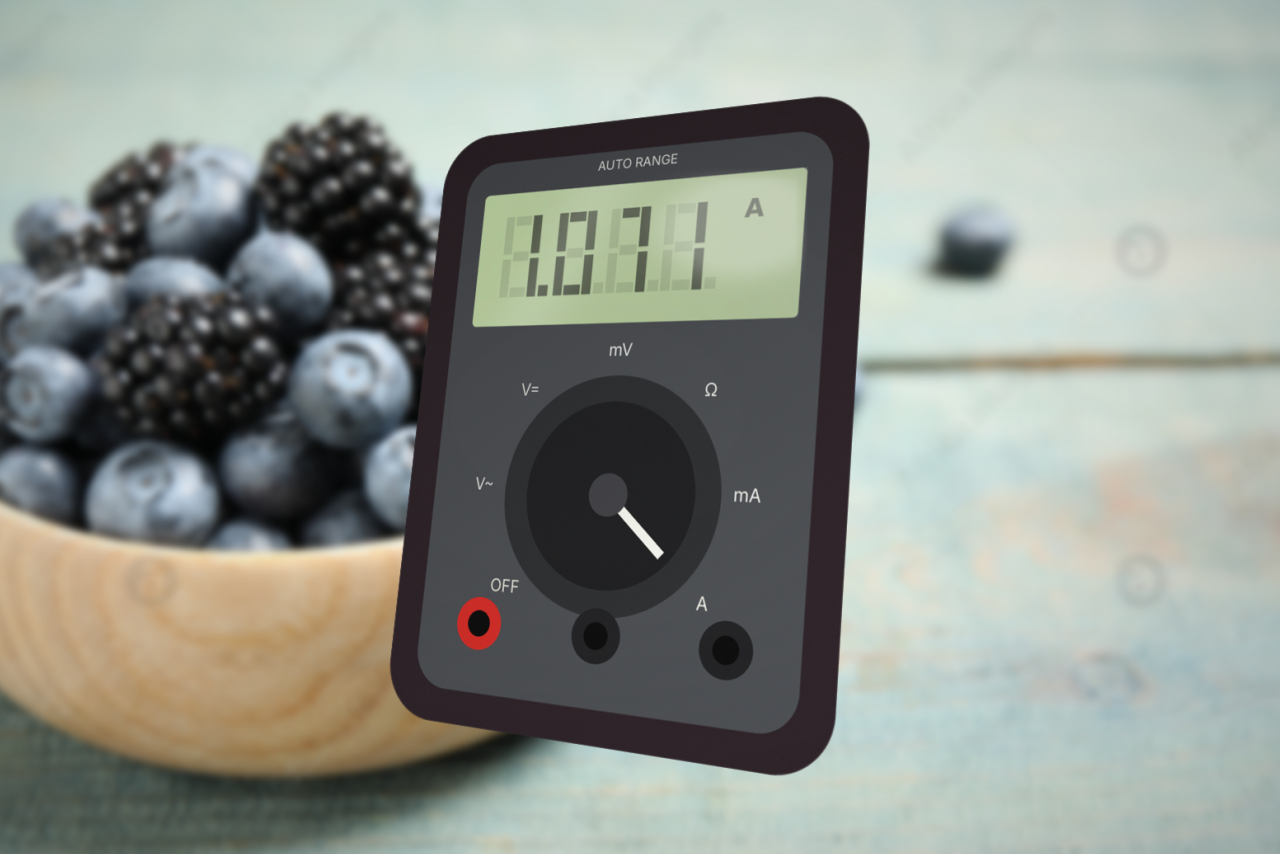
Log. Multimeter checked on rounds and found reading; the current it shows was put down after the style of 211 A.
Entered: 1.071 A
